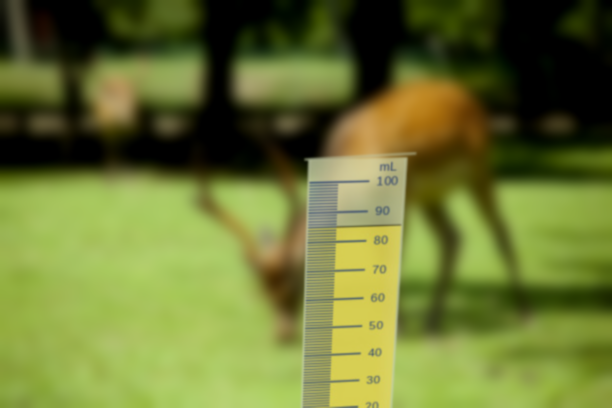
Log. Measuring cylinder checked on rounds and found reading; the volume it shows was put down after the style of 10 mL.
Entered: 85 mL
